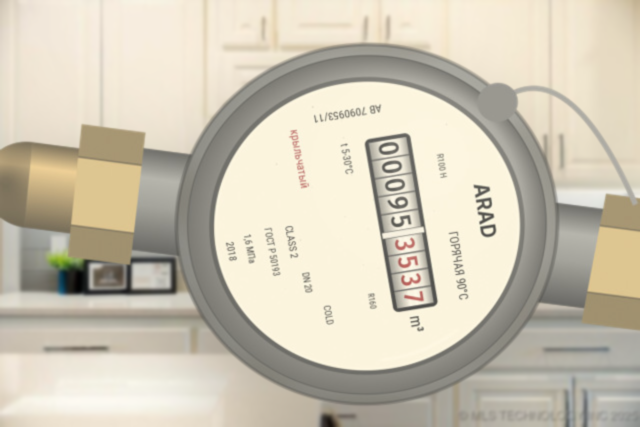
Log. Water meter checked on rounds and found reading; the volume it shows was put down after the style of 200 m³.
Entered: 95.3537 m³
